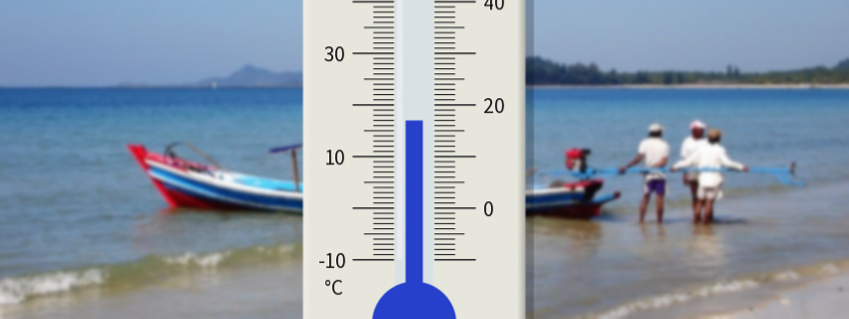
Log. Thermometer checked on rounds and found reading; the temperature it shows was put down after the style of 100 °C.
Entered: 17 °C
